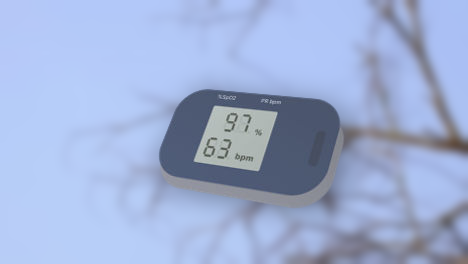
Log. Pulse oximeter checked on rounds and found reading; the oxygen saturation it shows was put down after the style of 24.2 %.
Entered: 97 %
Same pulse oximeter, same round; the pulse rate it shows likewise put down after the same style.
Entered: 63 bpm
